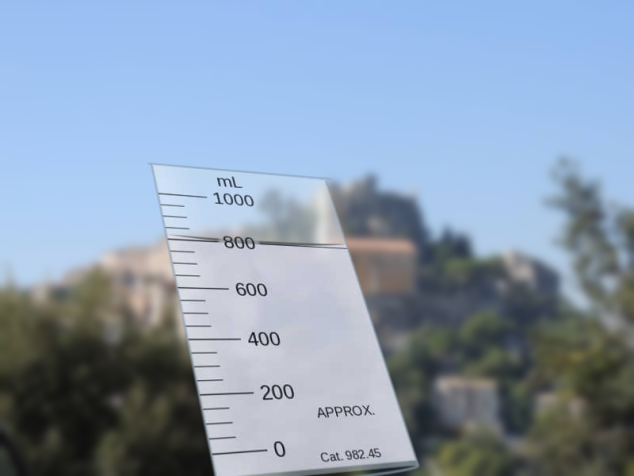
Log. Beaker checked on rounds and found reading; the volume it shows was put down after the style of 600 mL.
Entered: 800 mL
